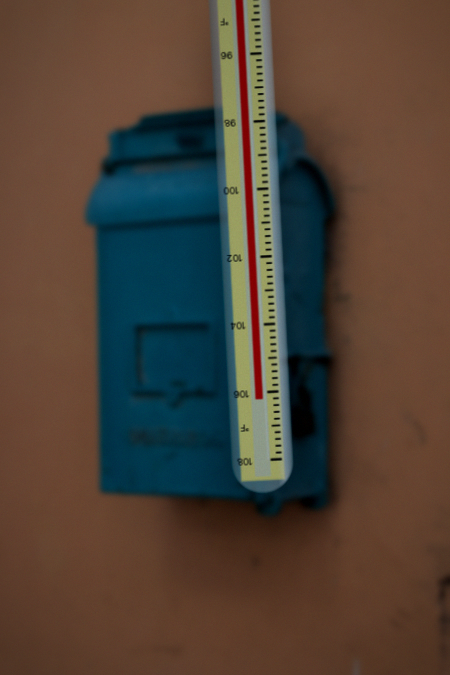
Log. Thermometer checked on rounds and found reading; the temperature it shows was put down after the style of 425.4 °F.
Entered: 106.2 °F
